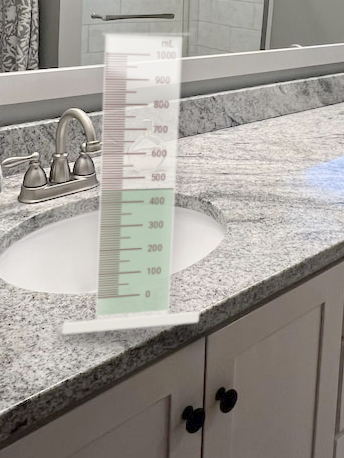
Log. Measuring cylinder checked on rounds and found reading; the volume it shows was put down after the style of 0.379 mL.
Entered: 450 mL
